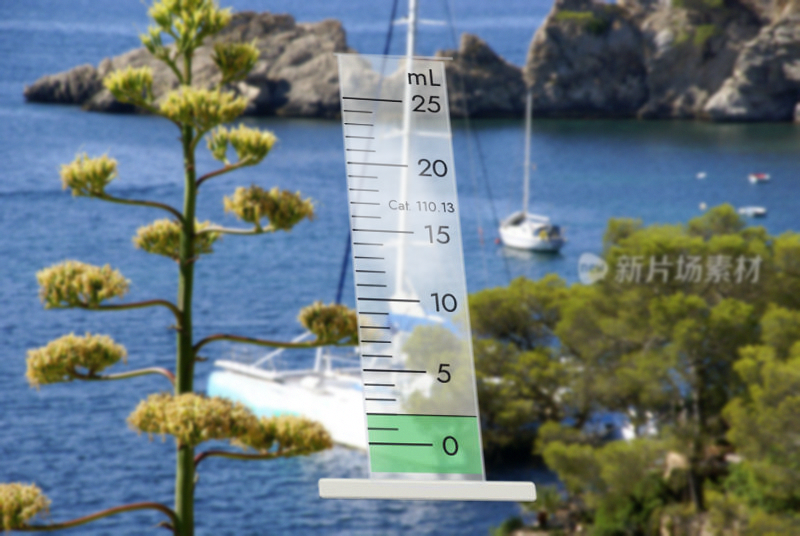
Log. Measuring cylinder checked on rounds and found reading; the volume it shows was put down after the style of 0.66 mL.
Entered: 2 mL
